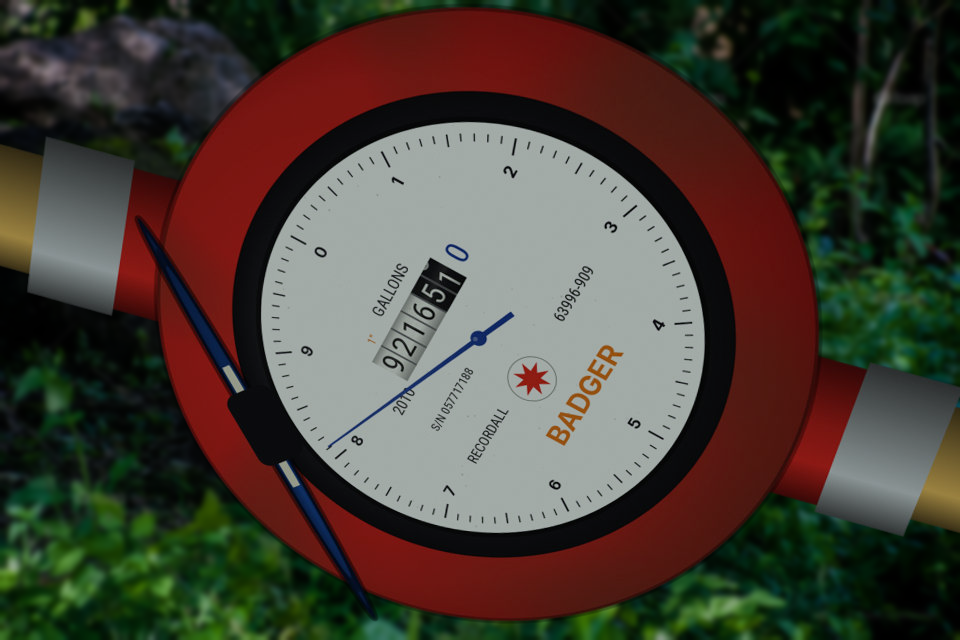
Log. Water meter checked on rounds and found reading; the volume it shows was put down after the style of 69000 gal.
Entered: 9216508.1 gal
